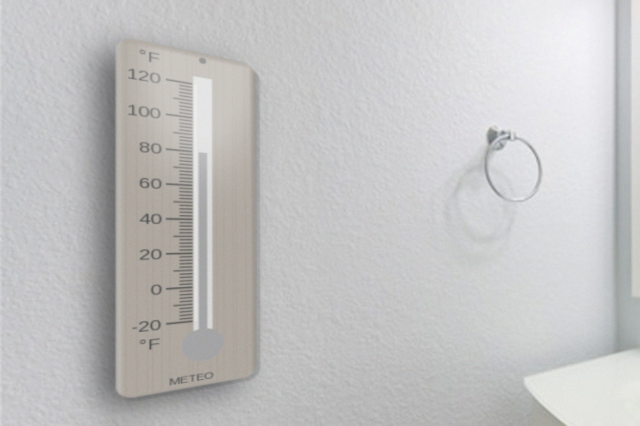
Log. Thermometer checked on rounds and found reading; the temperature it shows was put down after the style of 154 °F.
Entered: 80 °F
